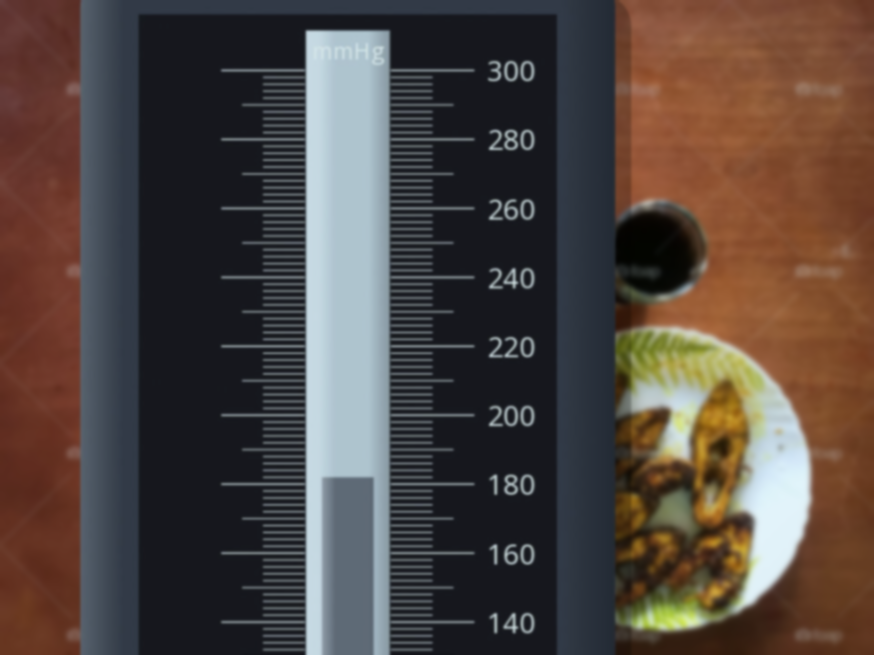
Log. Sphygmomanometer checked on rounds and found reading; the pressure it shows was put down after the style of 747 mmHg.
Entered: 182 mmHg
